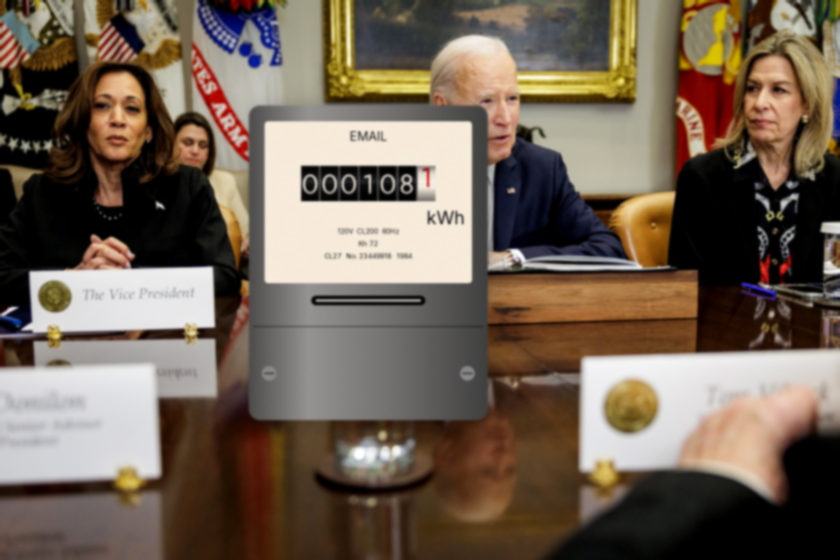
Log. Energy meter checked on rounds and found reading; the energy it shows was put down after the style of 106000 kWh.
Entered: 108.1 kWh
